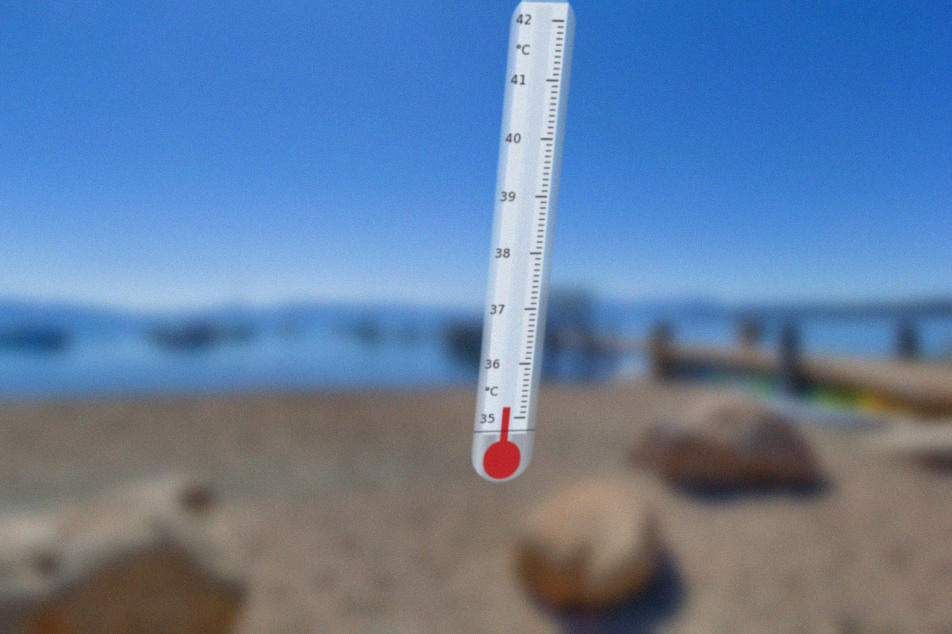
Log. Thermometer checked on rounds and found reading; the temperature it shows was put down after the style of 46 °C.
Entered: 35.2 °C
